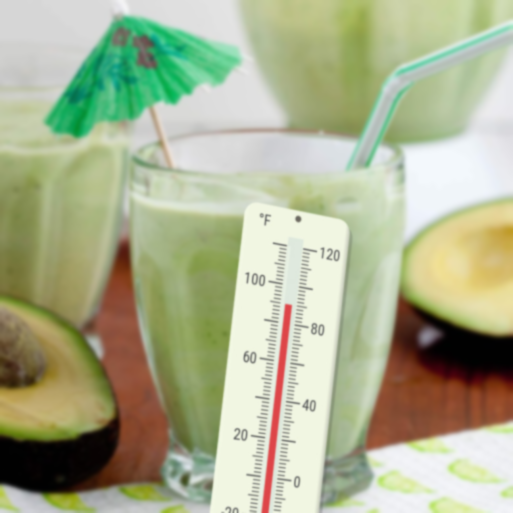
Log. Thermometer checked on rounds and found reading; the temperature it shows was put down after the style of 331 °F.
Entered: 90 °F
